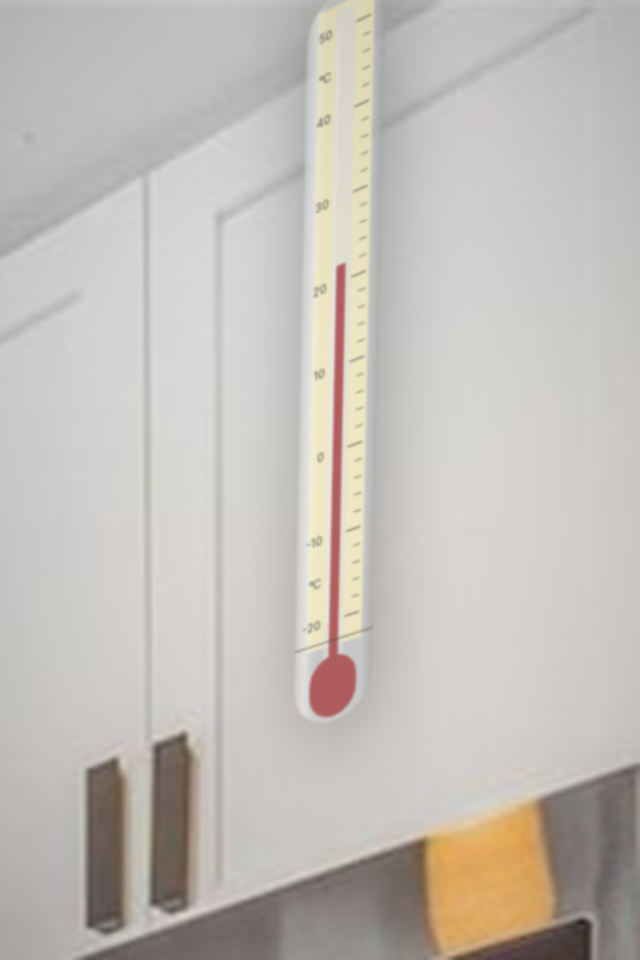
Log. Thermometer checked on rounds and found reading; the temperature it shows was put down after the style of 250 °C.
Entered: 22 °C
